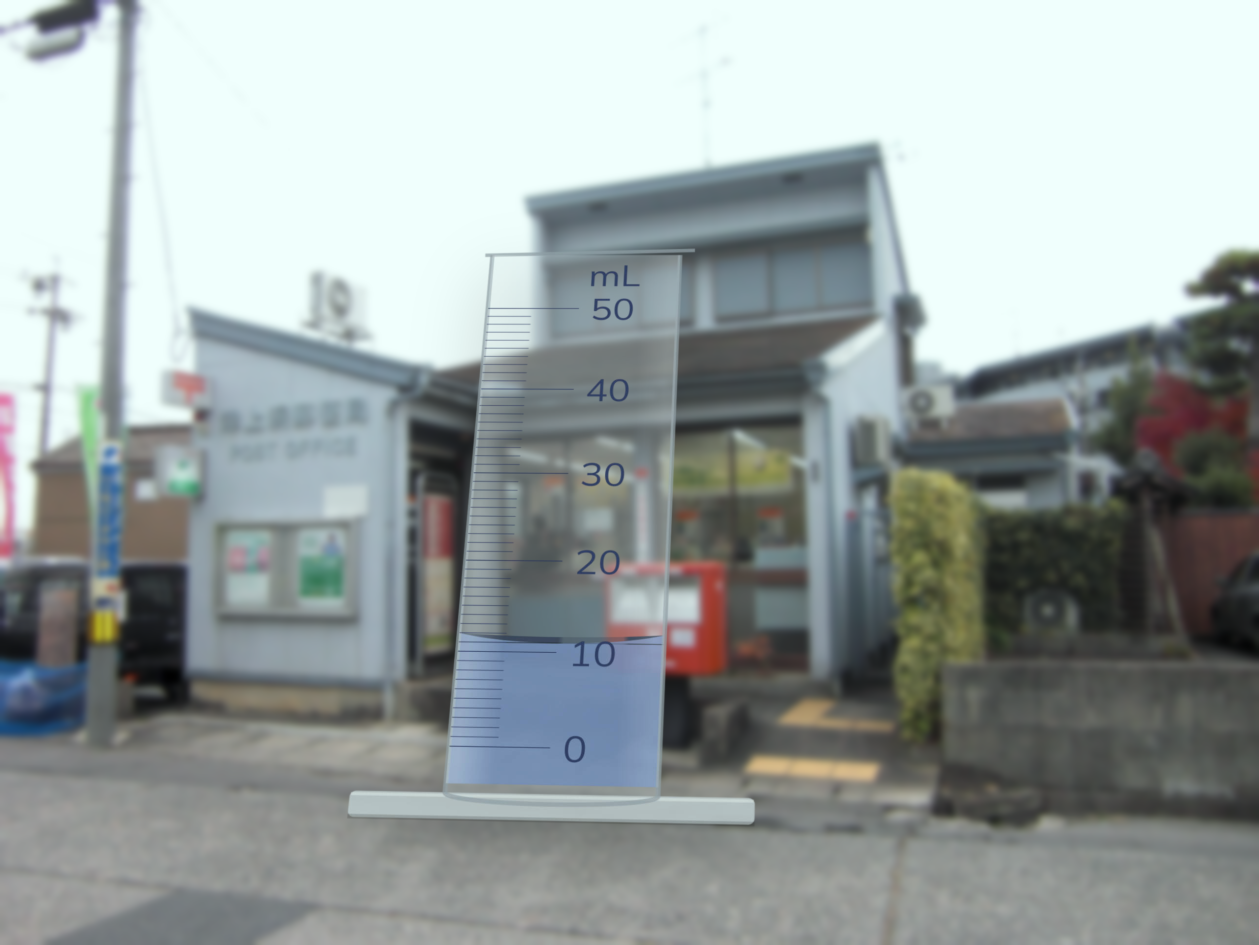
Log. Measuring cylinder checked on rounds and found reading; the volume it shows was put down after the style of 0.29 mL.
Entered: 11 mL
